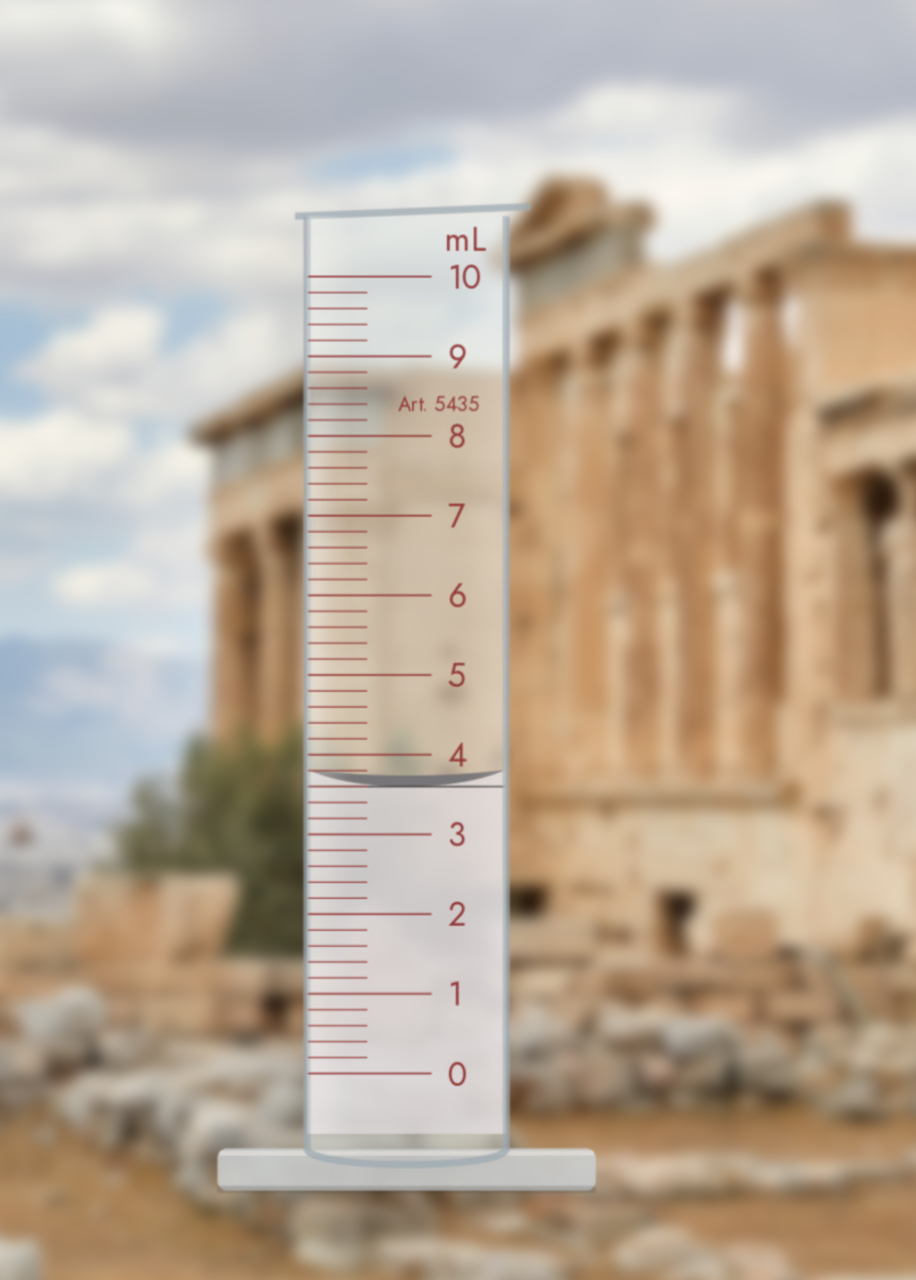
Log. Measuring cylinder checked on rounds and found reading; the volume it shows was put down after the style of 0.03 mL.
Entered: 3.6 mL
